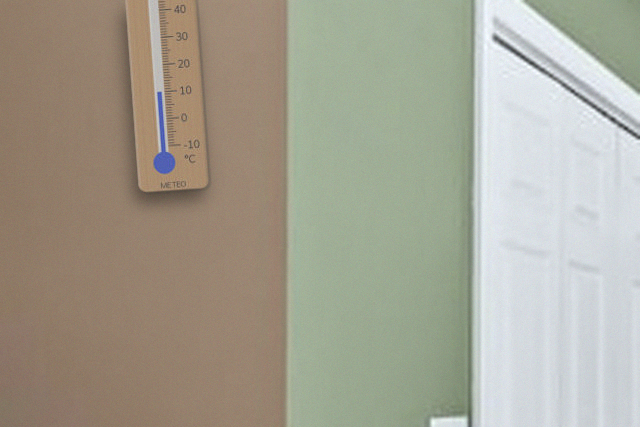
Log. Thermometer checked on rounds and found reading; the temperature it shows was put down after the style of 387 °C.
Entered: 10 °C
